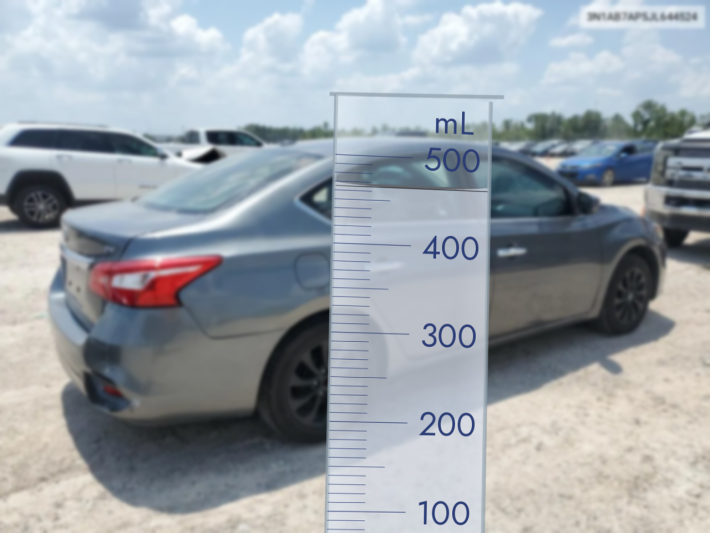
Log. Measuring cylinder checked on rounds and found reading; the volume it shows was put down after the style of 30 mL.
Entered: 465 mL
